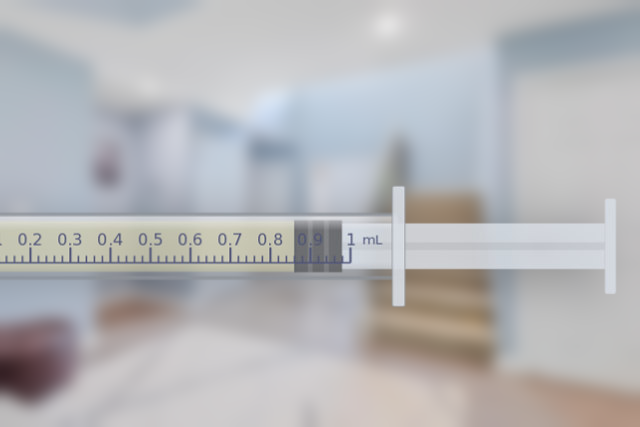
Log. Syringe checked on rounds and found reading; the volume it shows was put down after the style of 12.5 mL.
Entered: 0.86 mL
